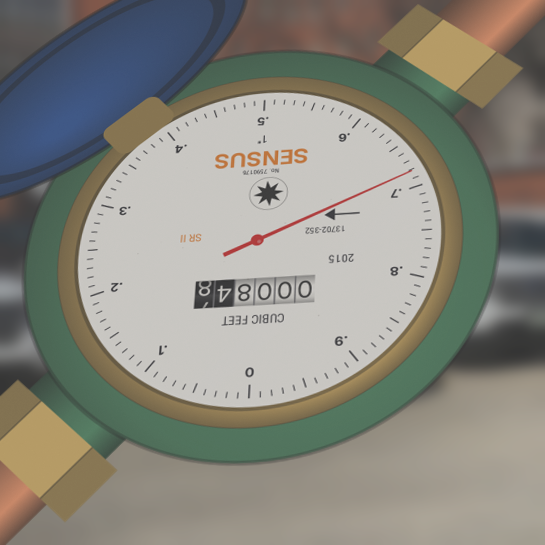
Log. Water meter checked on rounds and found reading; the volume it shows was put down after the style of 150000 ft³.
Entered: 847.68 ft³
